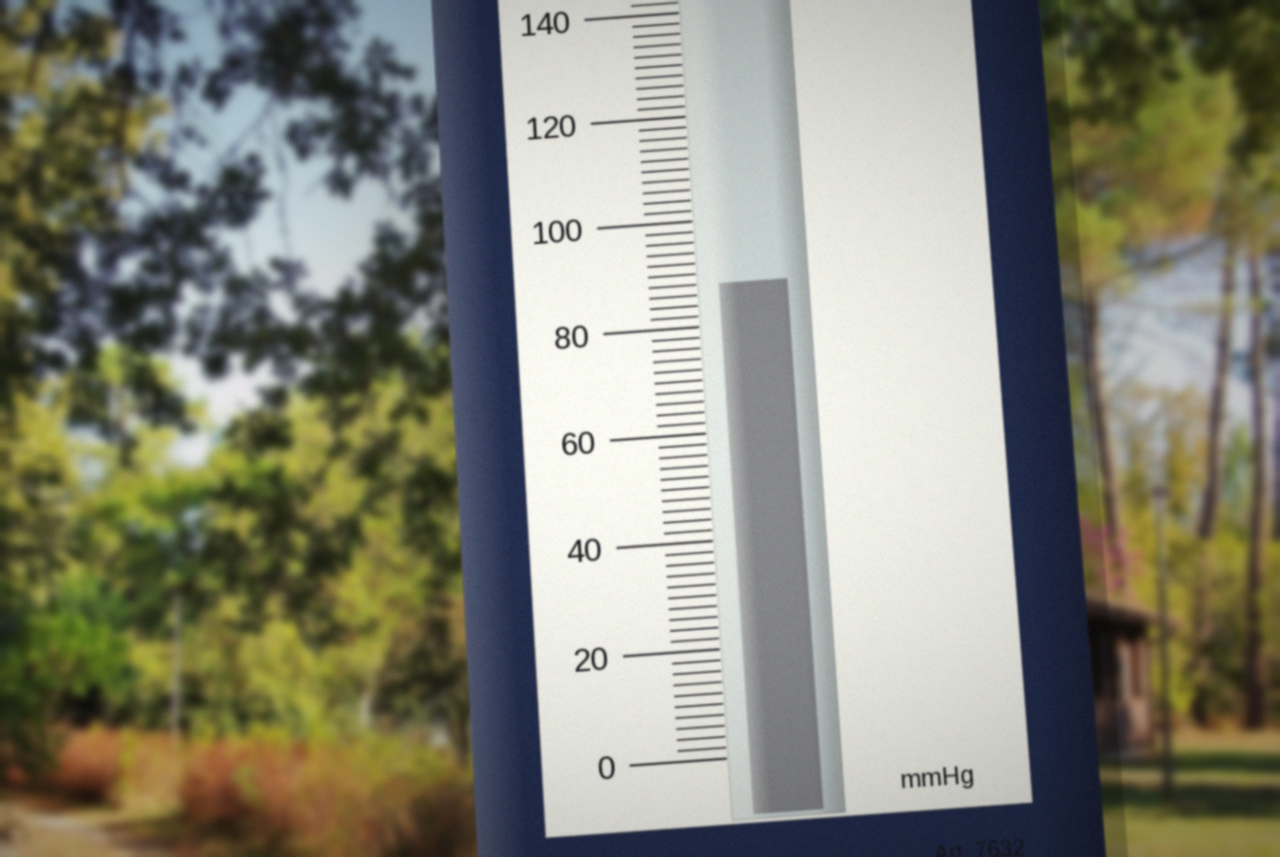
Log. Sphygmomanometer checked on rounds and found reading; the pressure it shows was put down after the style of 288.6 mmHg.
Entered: 88 mmHg
